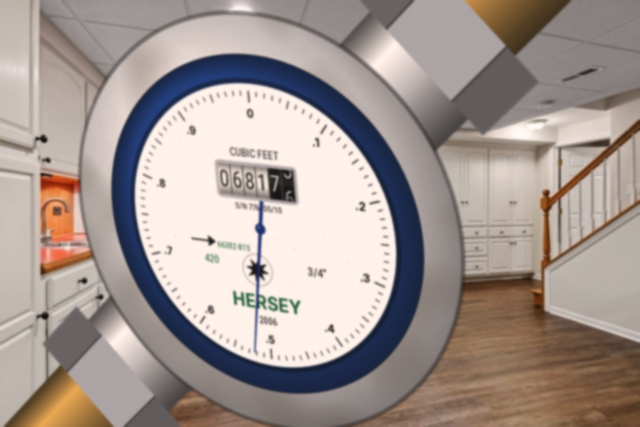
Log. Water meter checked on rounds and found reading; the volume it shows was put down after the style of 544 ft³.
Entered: 68175.52 ft³
